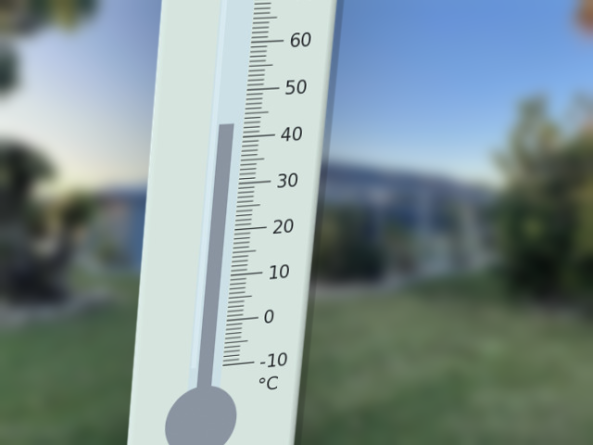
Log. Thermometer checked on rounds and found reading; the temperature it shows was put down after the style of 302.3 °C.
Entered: 43 °C
